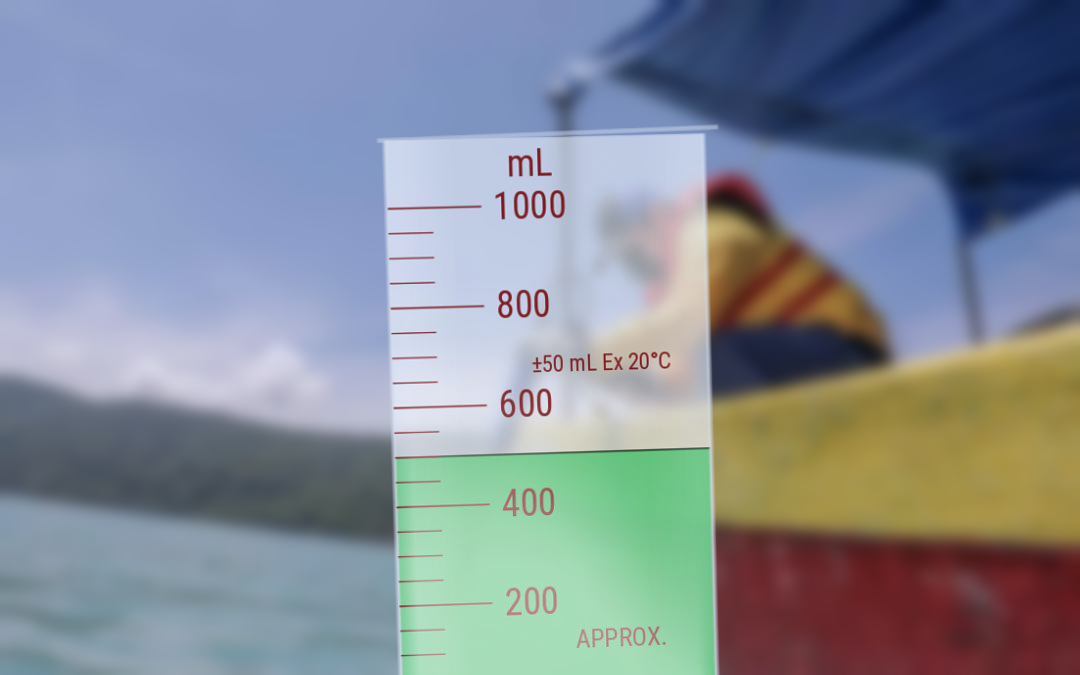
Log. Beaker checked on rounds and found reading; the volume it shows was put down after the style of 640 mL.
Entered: 500 mL
